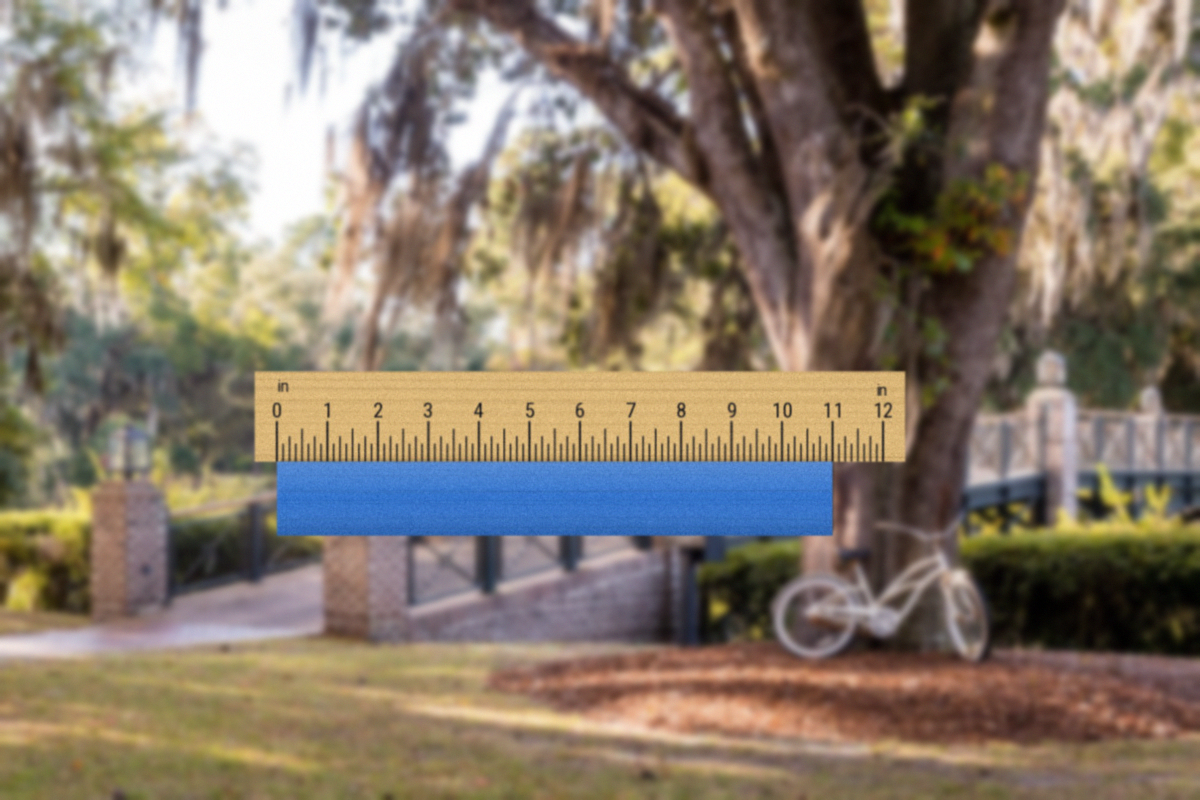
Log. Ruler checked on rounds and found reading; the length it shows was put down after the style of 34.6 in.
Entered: 11 in
